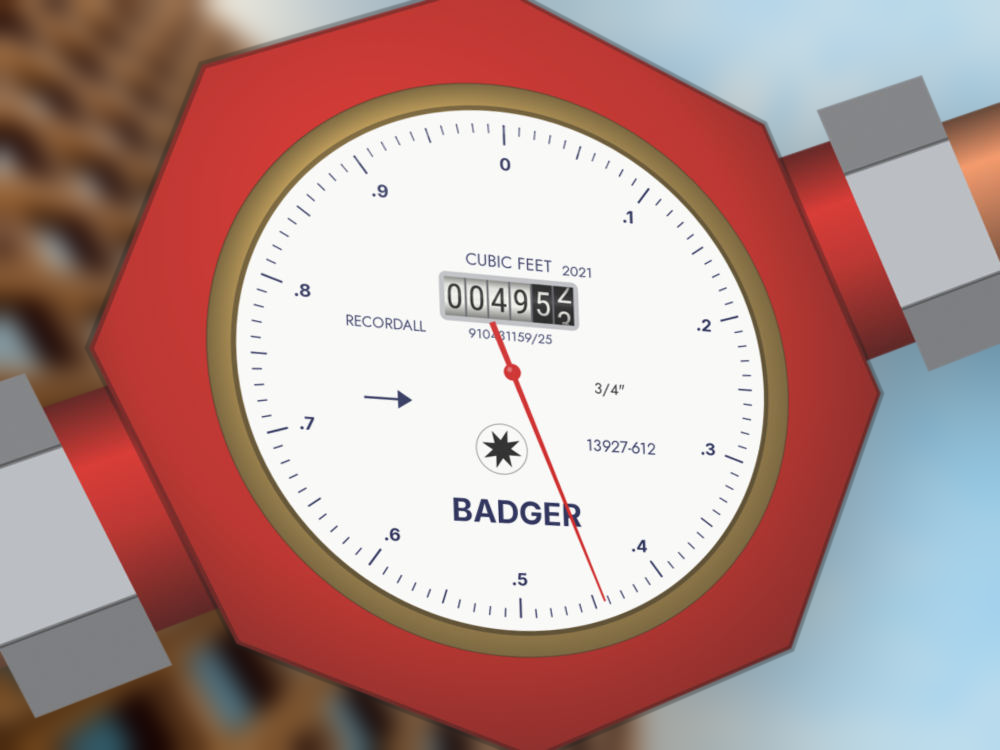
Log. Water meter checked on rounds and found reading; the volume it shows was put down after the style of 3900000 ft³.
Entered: 4952.44 ft³
